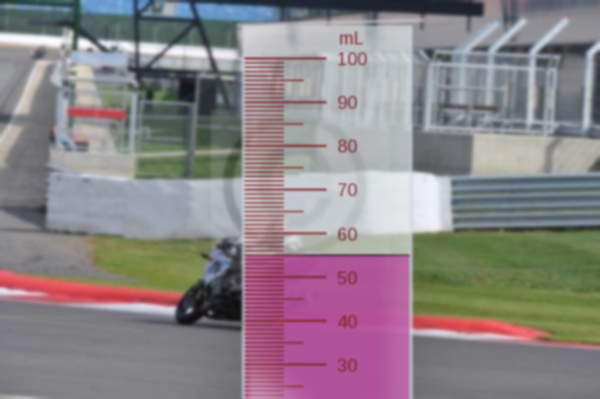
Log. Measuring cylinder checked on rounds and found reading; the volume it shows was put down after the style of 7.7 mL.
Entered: 55 mL
